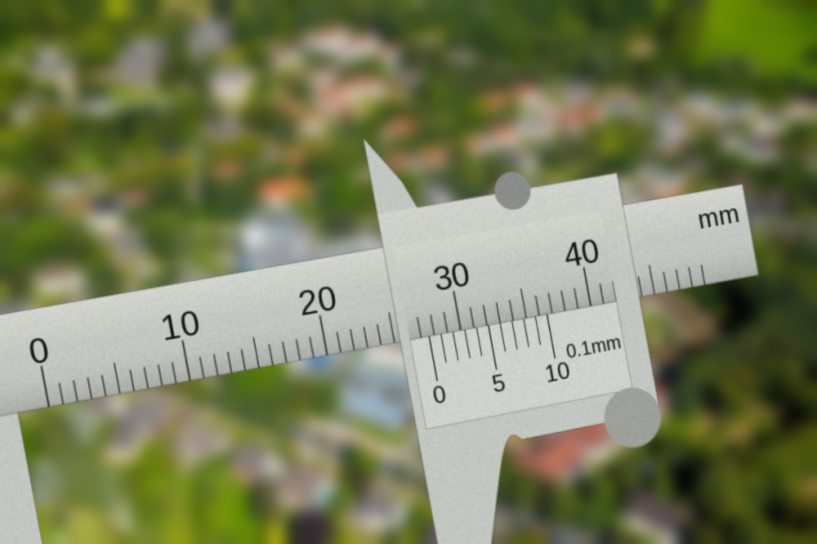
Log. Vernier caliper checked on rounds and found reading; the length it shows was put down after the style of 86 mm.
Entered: 27.6 mm
